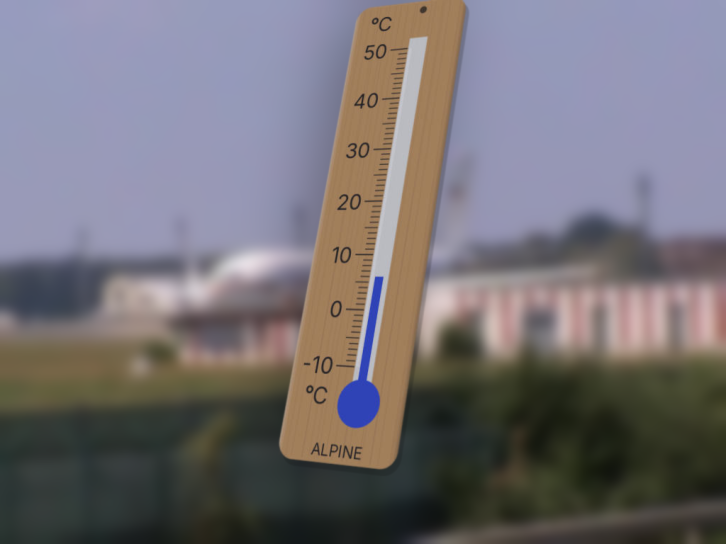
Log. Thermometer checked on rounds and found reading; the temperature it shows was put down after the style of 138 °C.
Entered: 6 °C
